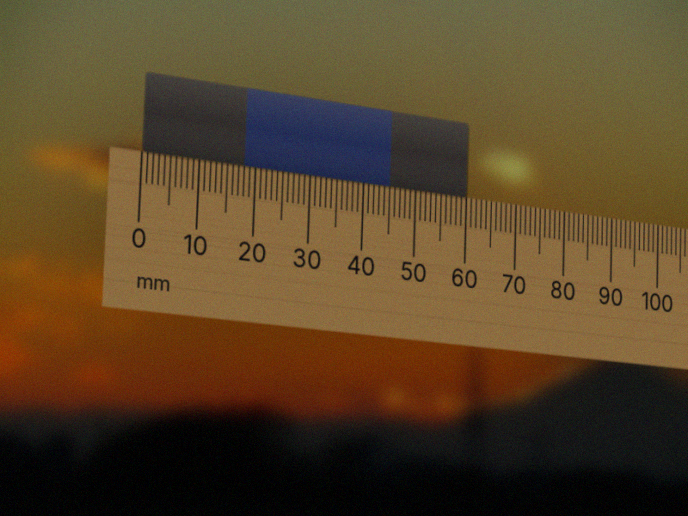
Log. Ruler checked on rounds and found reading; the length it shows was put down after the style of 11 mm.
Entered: 60 mm
